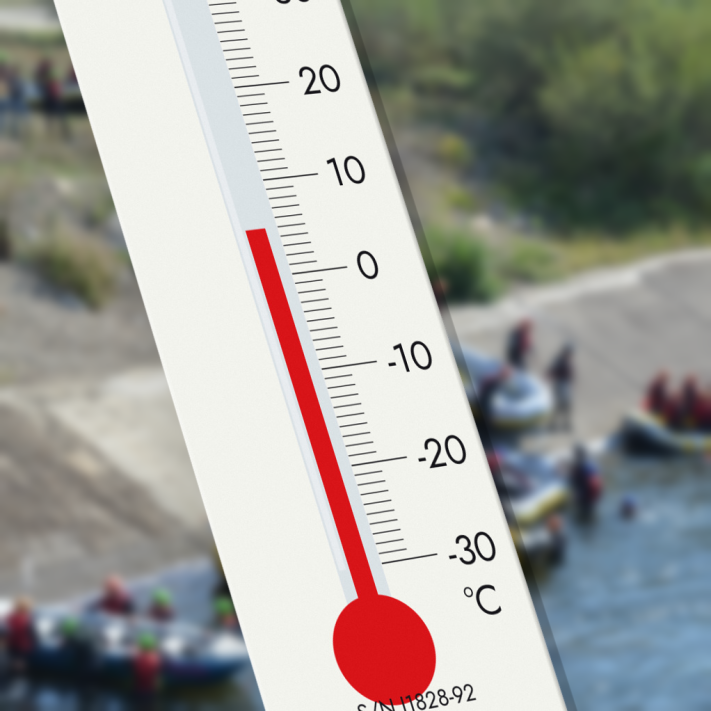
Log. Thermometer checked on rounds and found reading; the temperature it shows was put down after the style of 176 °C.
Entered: 5 °C
